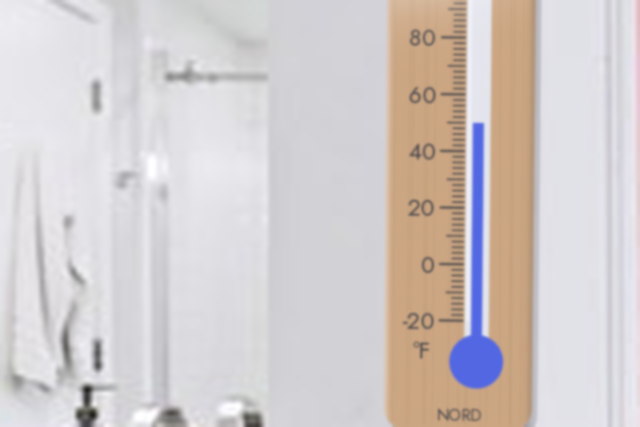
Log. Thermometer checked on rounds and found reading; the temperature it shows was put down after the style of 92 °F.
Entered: 50 °F
